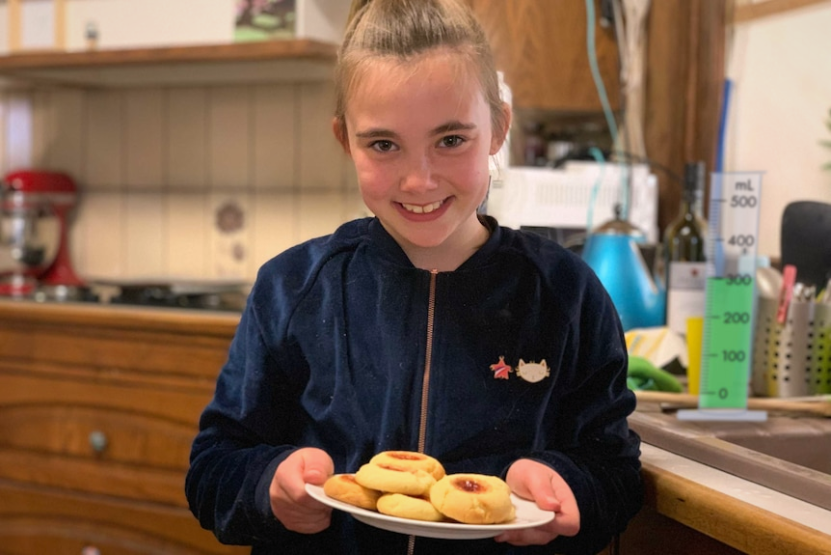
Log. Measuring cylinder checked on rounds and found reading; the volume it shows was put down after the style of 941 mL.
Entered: 300 mL
